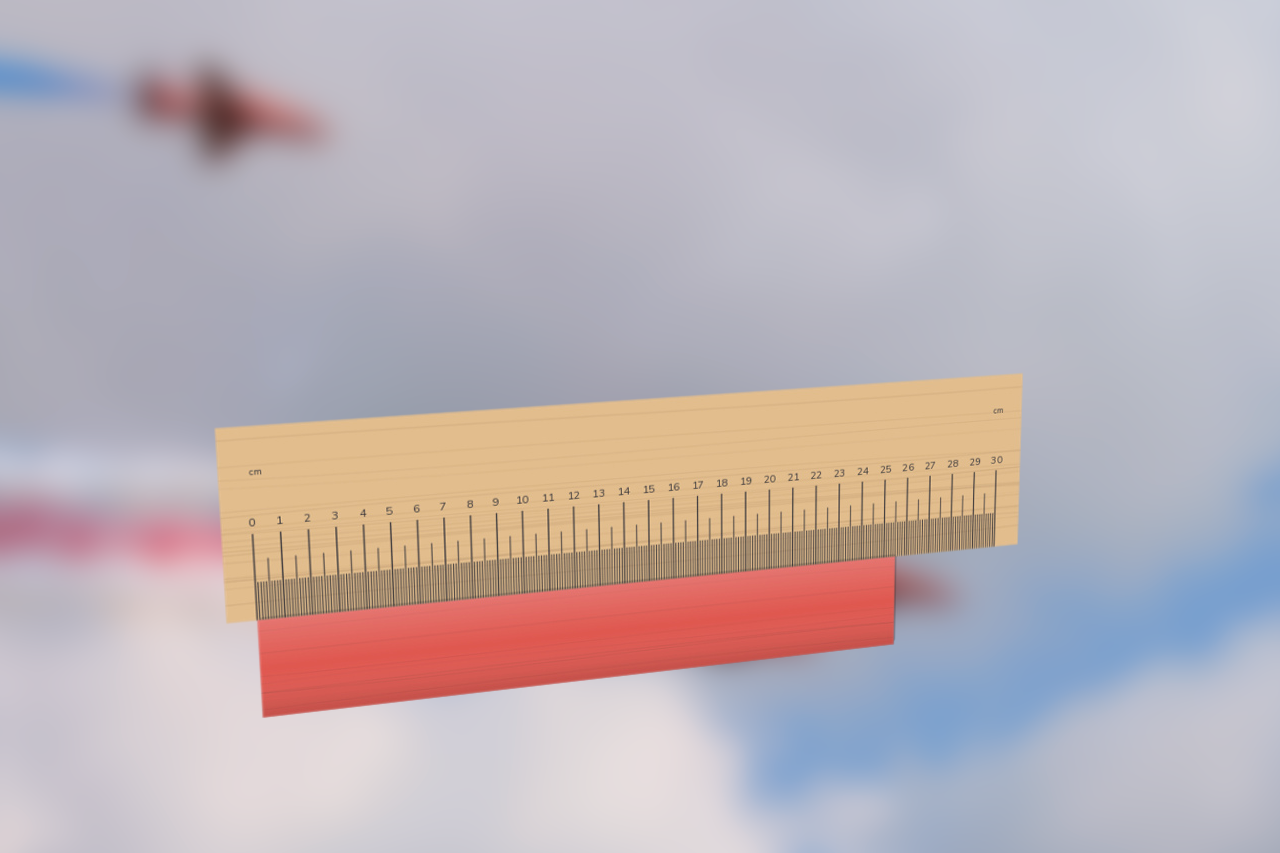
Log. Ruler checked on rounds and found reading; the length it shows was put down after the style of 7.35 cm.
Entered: 25.5 cm
